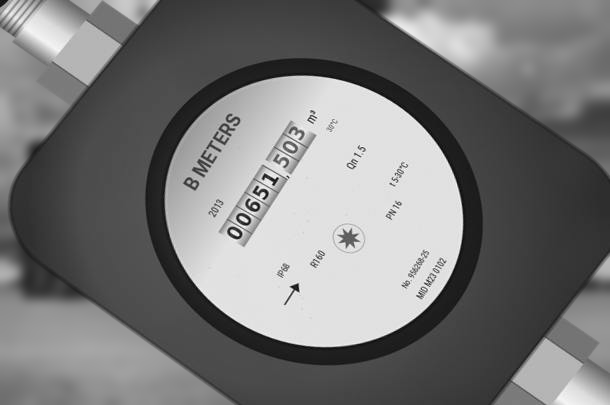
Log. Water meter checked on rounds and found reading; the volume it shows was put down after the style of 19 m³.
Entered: 651.503 m³
